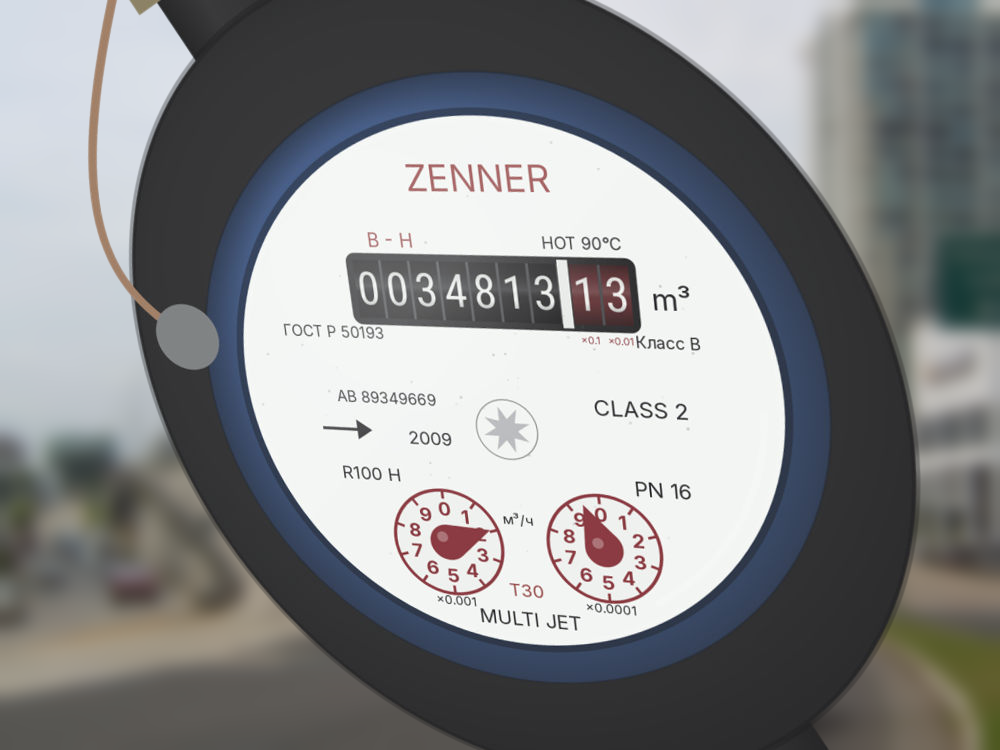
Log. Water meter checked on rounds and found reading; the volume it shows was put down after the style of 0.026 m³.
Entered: 34813.1319 m³
